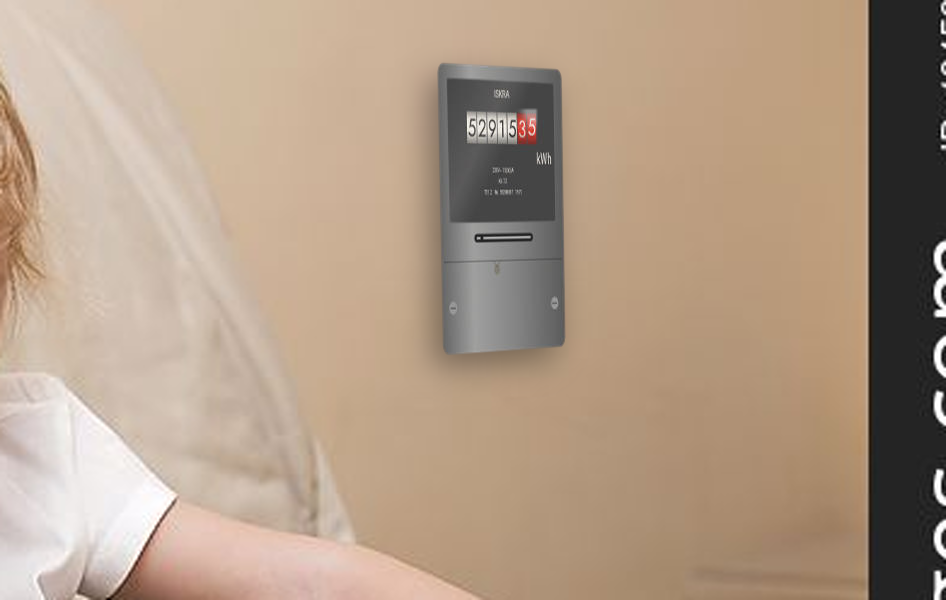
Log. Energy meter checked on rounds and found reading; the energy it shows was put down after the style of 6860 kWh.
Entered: 52915.35 kWh
